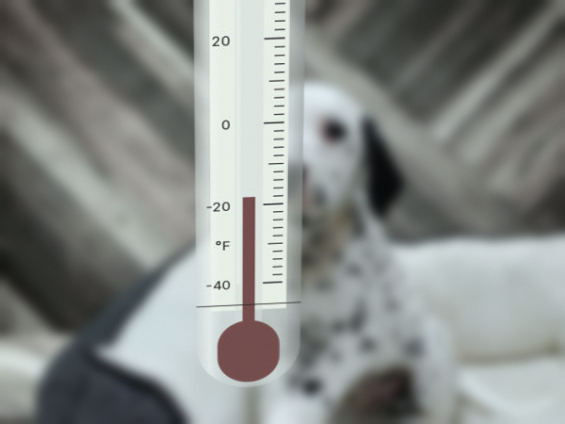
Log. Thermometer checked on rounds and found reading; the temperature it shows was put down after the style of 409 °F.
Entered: -18 °F
